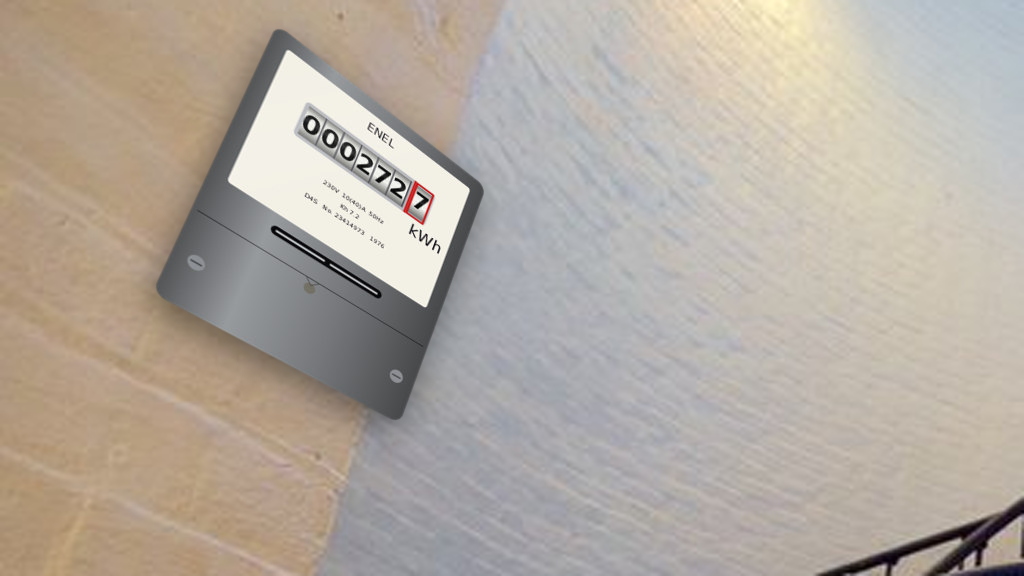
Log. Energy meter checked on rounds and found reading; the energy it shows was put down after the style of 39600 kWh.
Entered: 272.7 kWh
